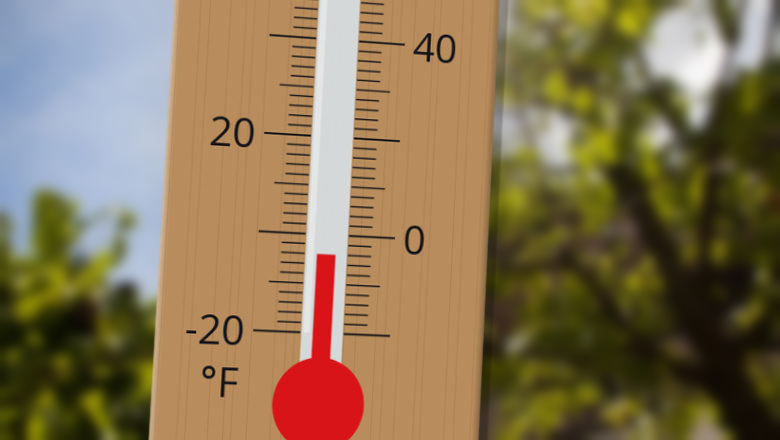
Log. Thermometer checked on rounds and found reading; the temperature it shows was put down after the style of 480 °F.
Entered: -4 °F
